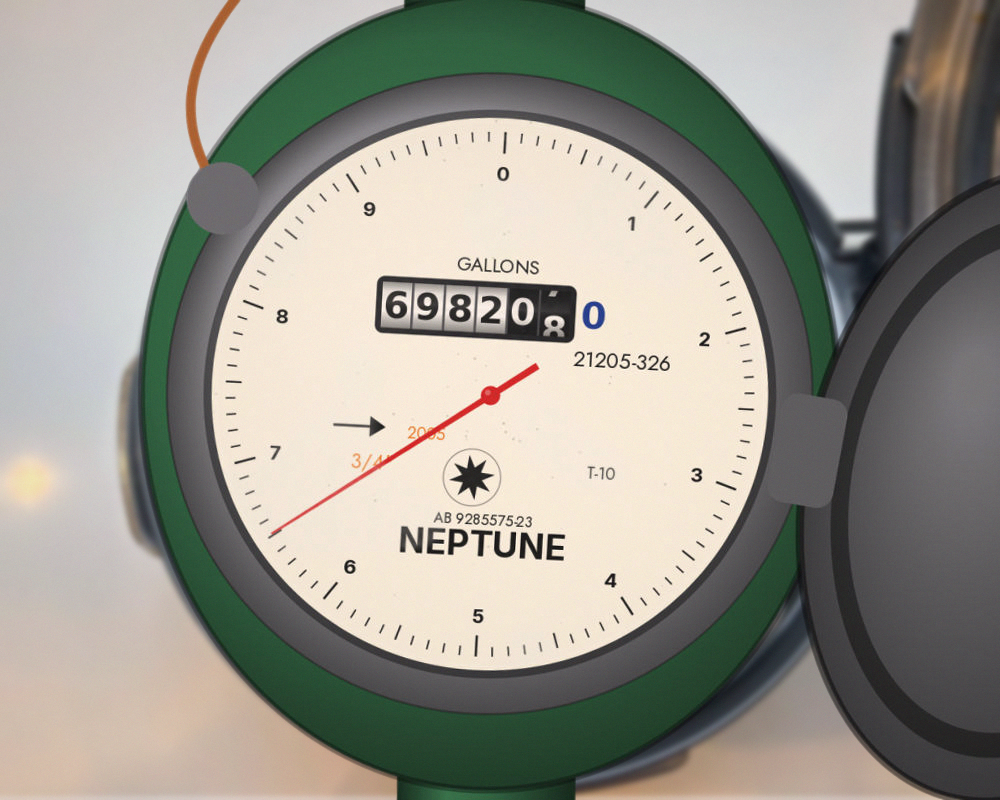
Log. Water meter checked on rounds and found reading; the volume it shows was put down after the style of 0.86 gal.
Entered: 6982076.5 gal
